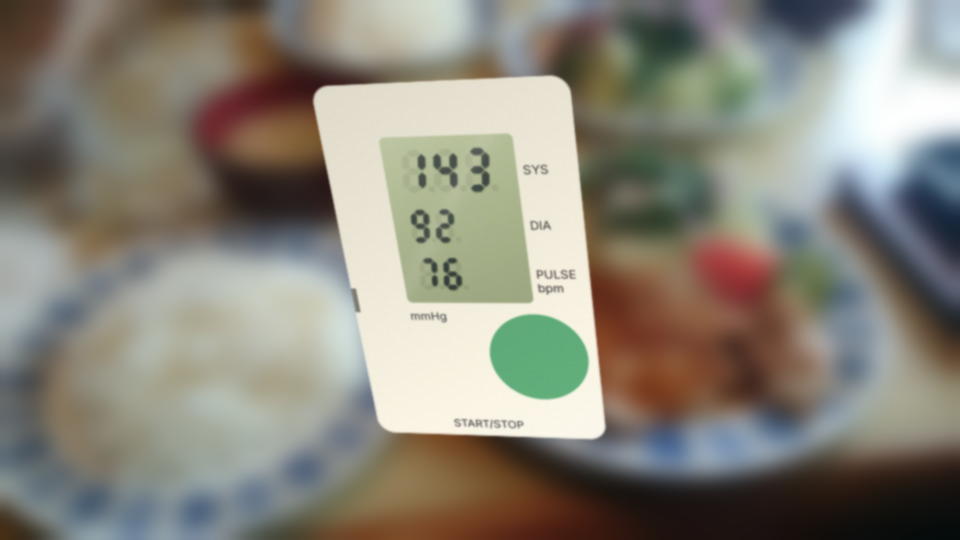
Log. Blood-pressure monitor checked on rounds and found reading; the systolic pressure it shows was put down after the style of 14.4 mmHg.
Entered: 143 mmHg
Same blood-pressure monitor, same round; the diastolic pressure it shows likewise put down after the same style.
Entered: 92 mmHg
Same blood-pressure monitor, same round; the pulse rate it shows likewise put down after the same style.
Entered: 76 bpm
